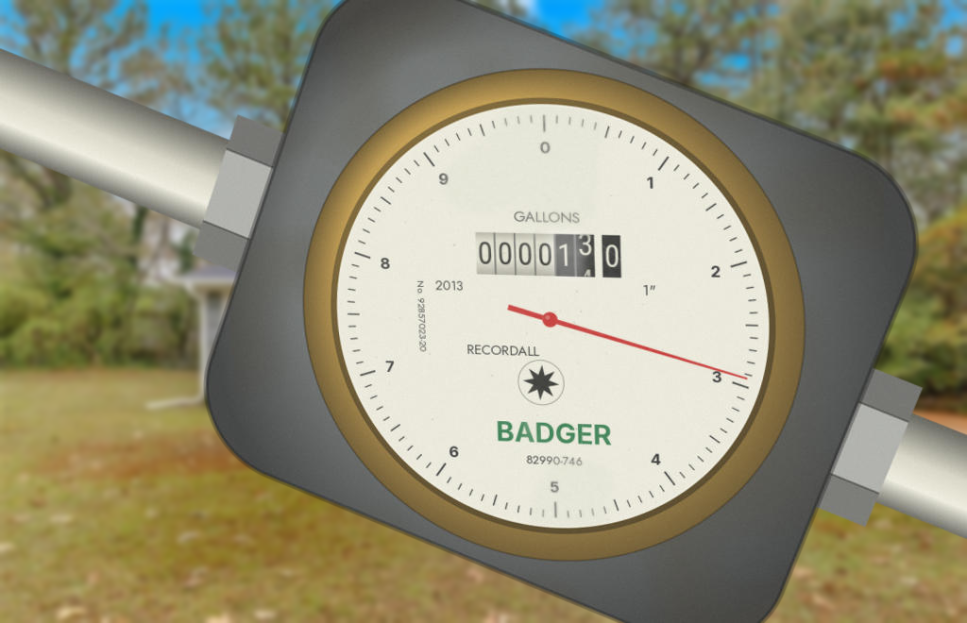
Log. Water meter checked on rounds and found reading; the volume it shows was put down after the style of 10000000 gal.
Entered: 132.9 gal
